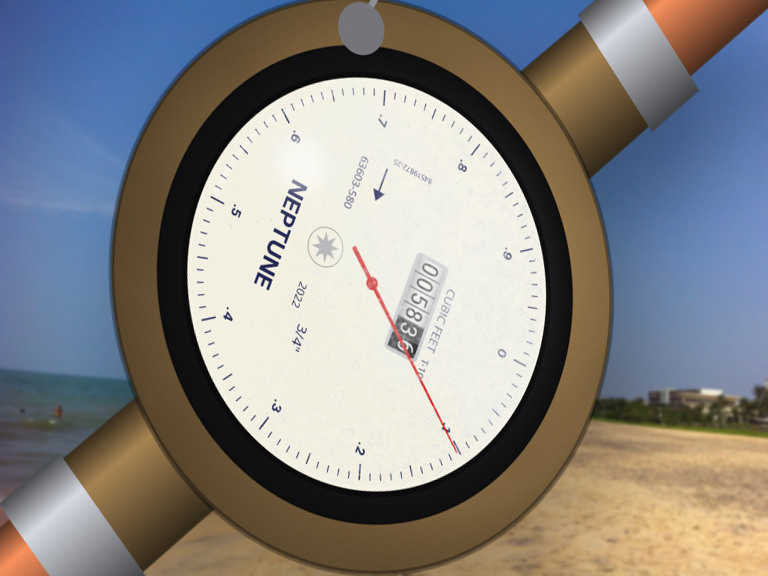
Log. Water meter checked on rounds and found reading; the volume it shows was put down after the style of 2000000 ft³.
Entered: 5836.10 ft³
